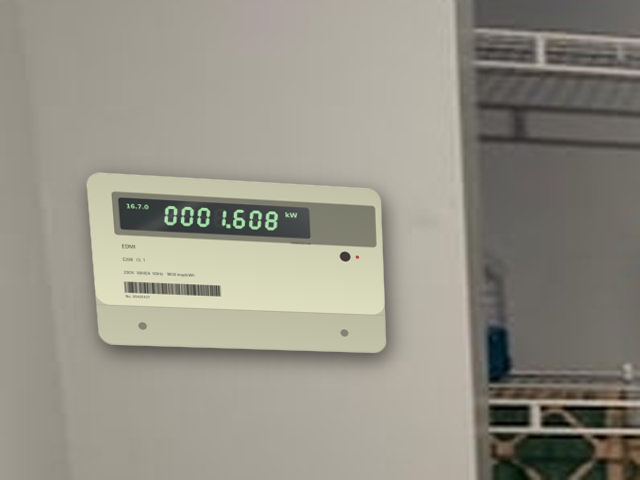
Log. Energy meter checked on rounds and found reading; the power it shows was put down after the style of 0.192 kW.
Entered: 1.608 kW
